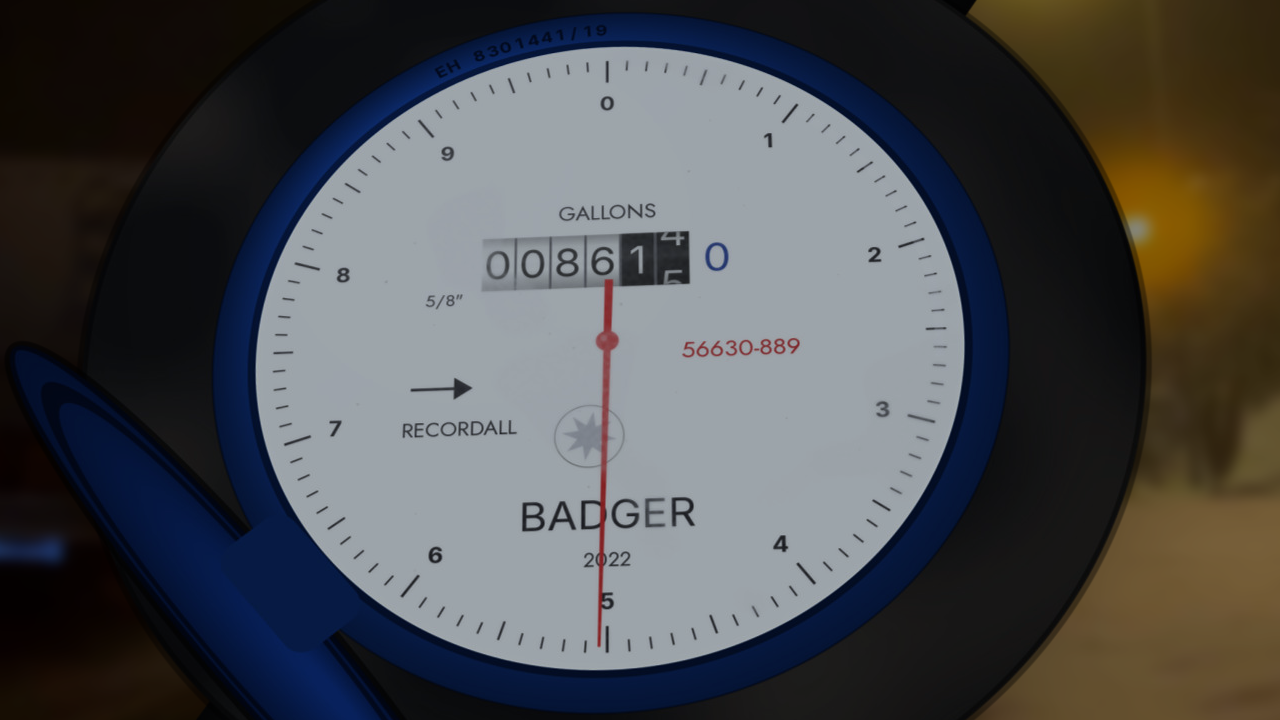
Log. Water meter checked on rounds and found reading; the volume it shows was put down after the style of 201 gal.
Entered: 86145.0 gal
